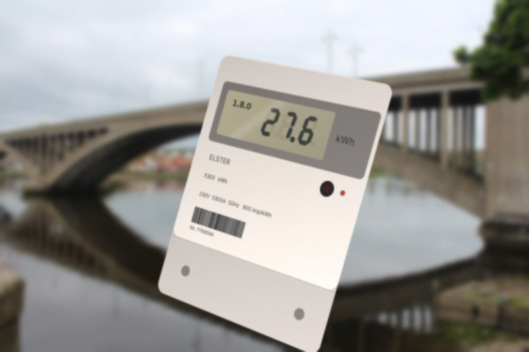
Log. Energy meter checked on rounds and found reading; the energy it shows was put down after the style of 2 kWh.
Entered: 27.6 kWh
